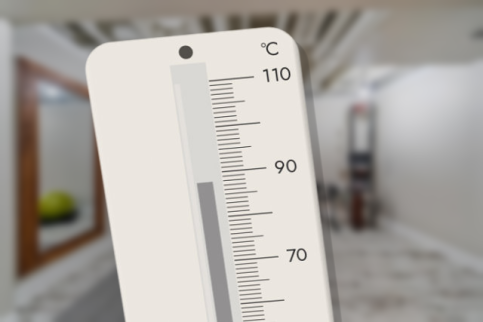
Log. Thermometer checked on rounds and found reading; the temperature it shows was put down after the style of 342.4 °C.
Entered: 88 °C
